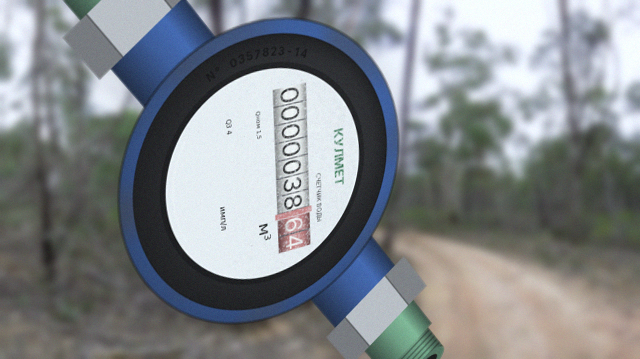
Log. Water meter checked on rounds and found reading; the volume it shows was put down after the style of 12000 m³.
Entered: 38.64 m³
